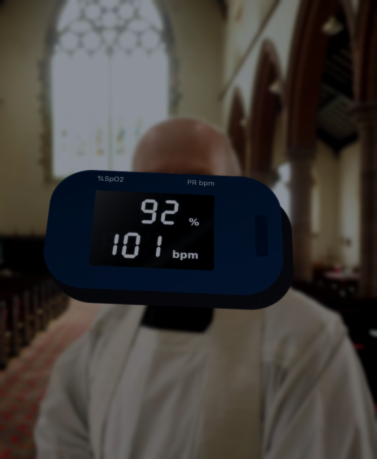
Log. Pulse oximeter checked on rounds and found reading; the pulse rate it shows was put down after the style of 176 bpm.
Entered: 101 bpm
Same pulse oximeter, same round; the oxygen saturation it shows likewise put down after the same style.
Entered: 92 %
